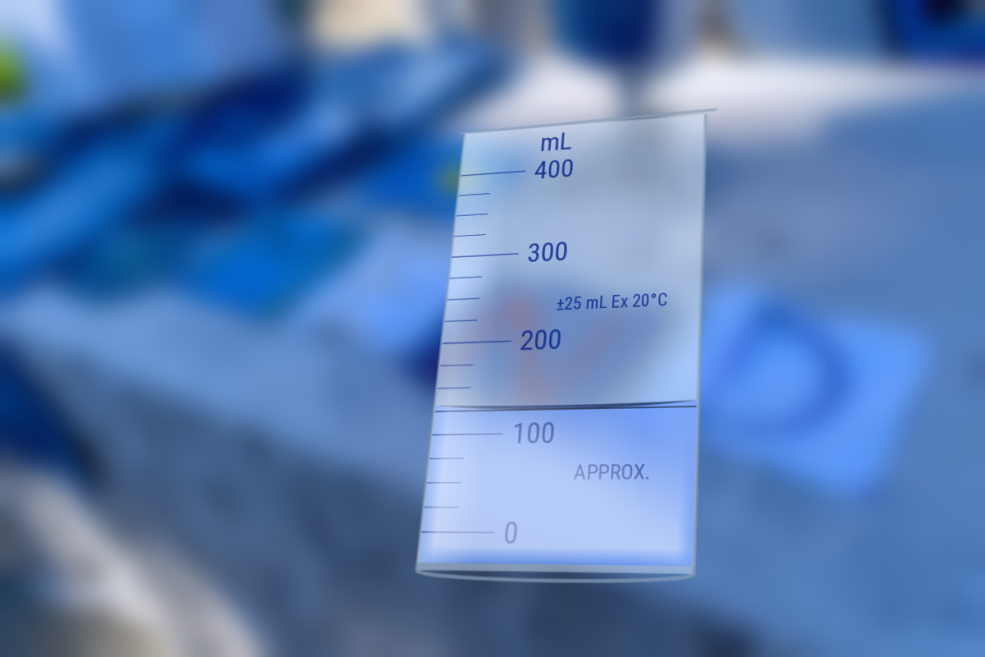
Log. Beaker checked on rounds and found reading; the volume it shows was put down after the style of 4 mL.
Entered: 125 mL
